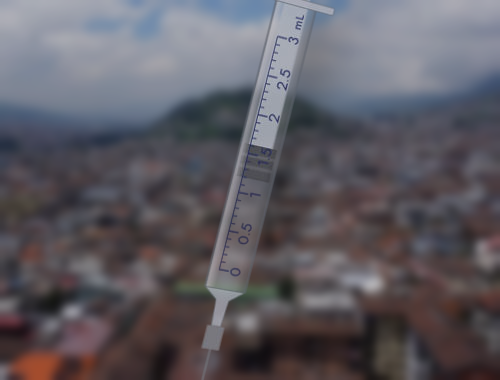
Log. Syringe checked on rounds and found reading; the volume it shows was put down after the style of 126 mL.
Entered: 1.2 mL
